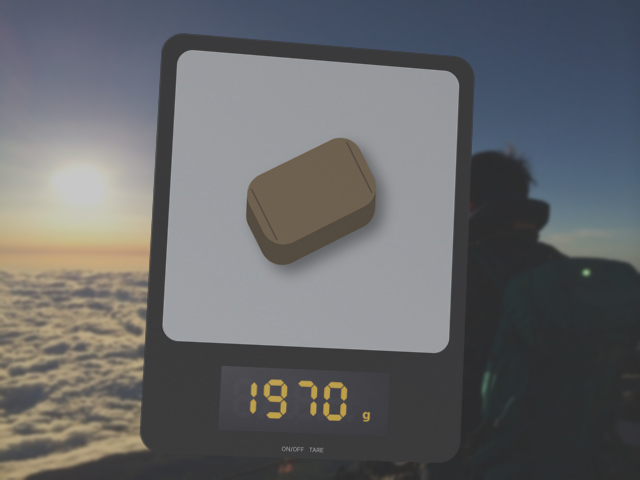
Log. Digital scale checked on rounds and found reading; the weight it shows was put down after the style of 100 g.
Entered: 1970 g
